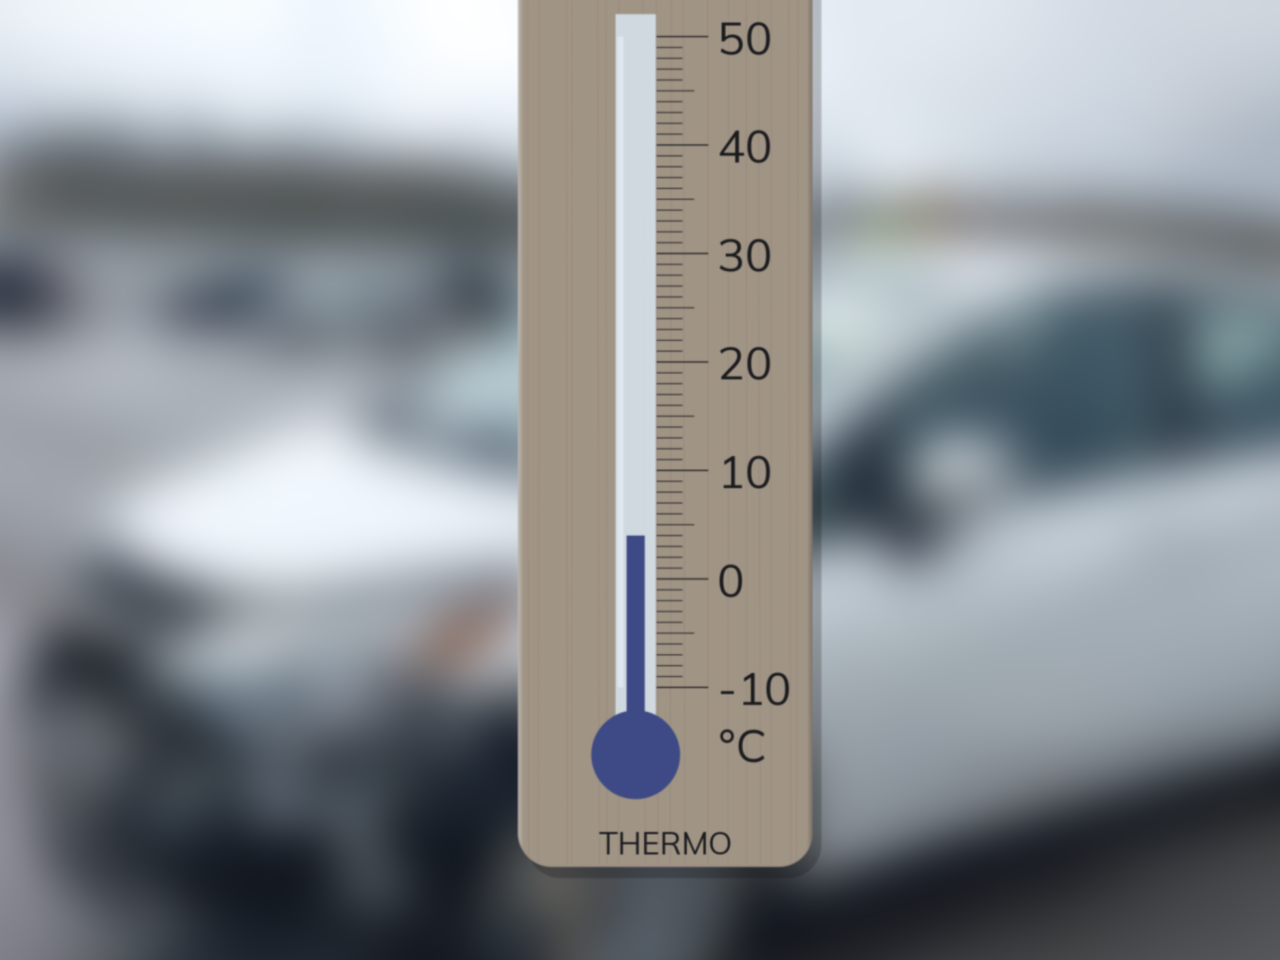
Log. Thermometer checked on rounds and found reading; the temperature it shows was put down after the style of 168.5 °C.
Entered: 4 °C
